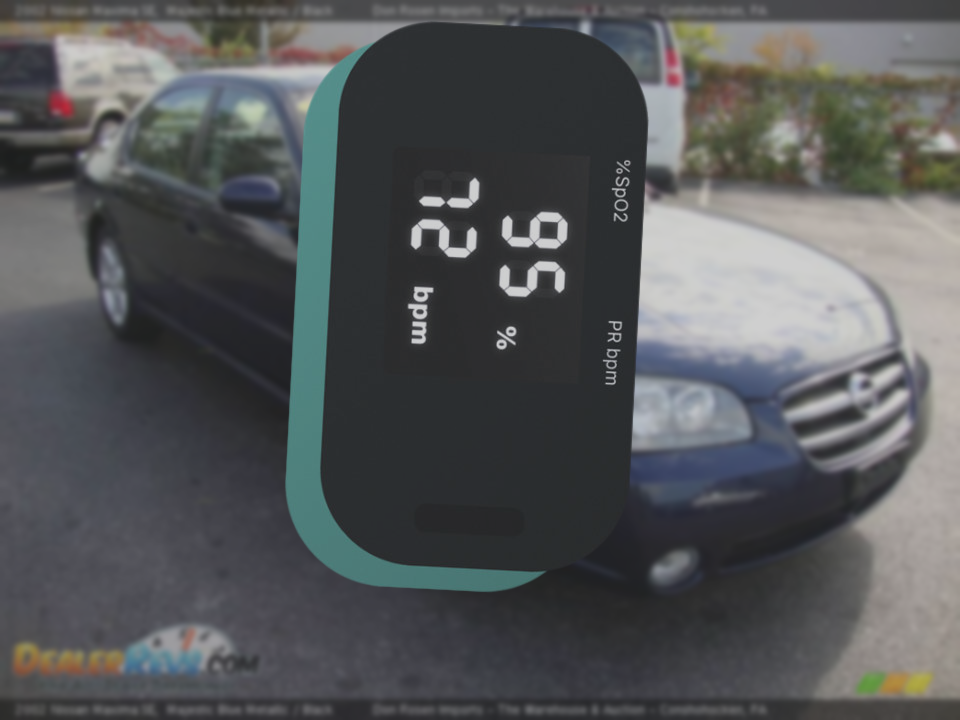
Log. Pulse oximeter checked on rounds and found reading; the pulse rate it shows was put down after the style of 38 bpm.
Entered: 72 bpm
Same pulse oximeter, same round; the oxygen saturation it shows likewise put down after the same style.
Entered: 95 %
